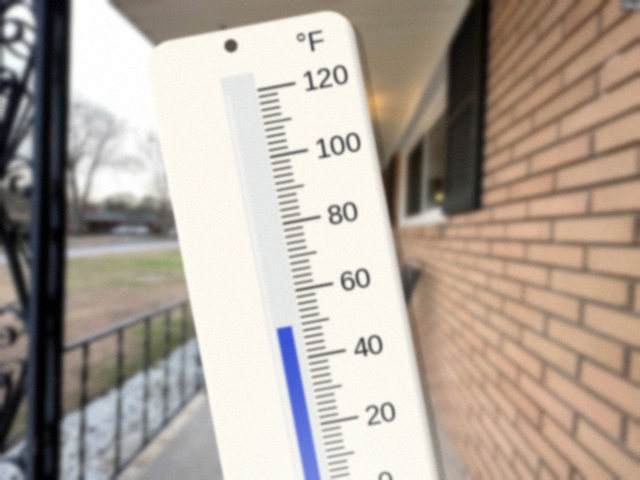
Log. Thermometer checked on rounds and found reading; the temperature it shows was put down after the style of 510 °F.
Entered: 50 °F
